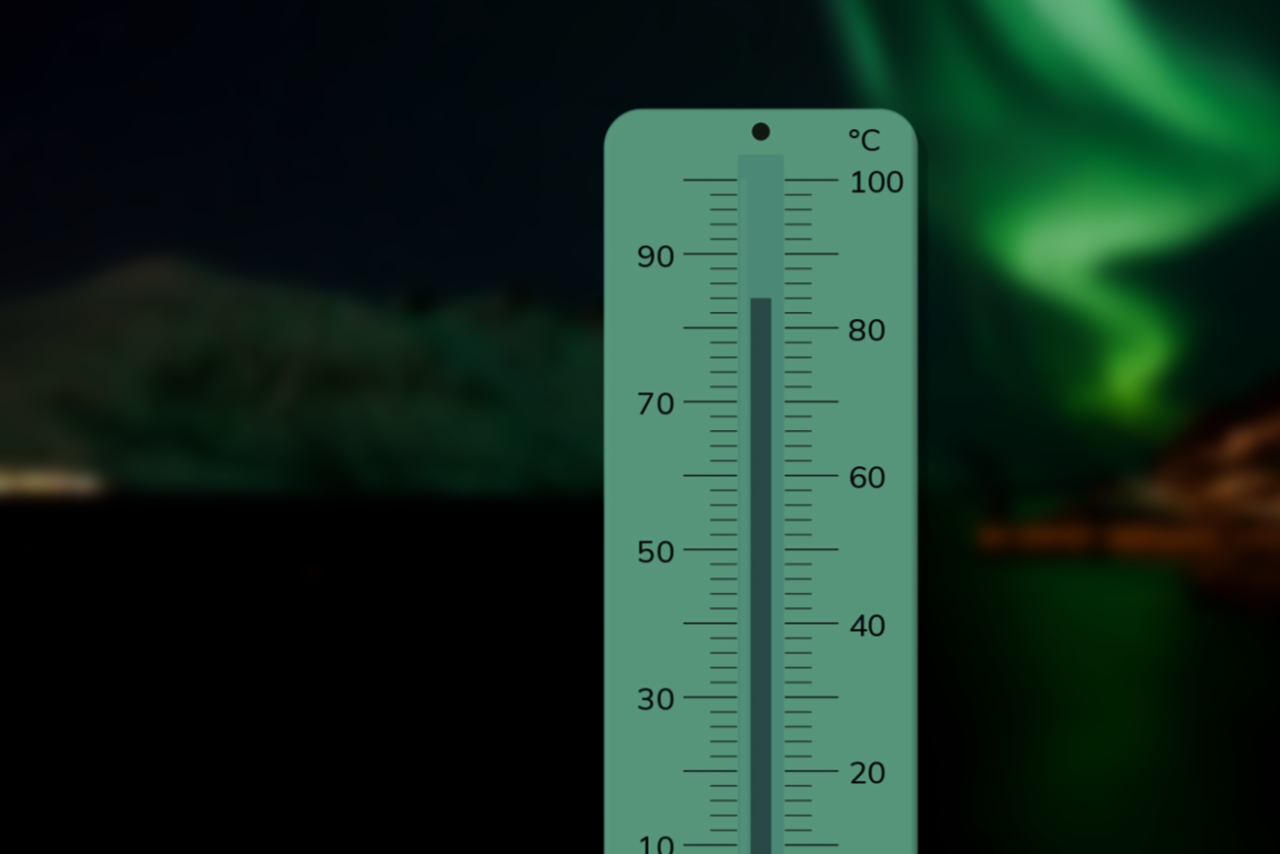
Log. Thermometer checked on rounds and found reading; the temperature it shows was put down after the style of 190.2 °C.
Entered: 84 °C
